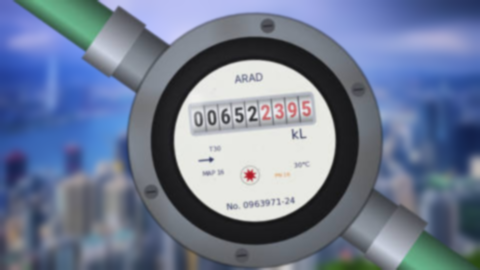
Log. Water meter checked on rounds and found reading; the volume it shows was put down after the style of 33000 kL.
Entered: 652.2395 kL
